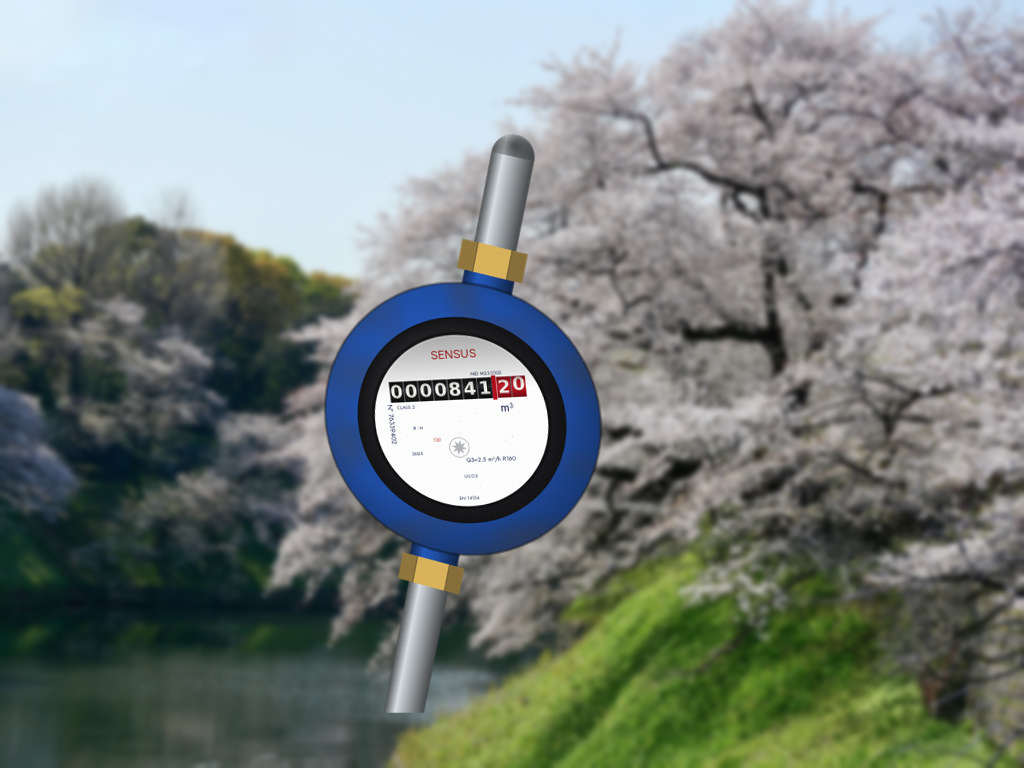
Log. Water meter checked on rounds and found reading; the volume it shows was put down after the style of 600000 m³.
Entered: 841.20 m³
